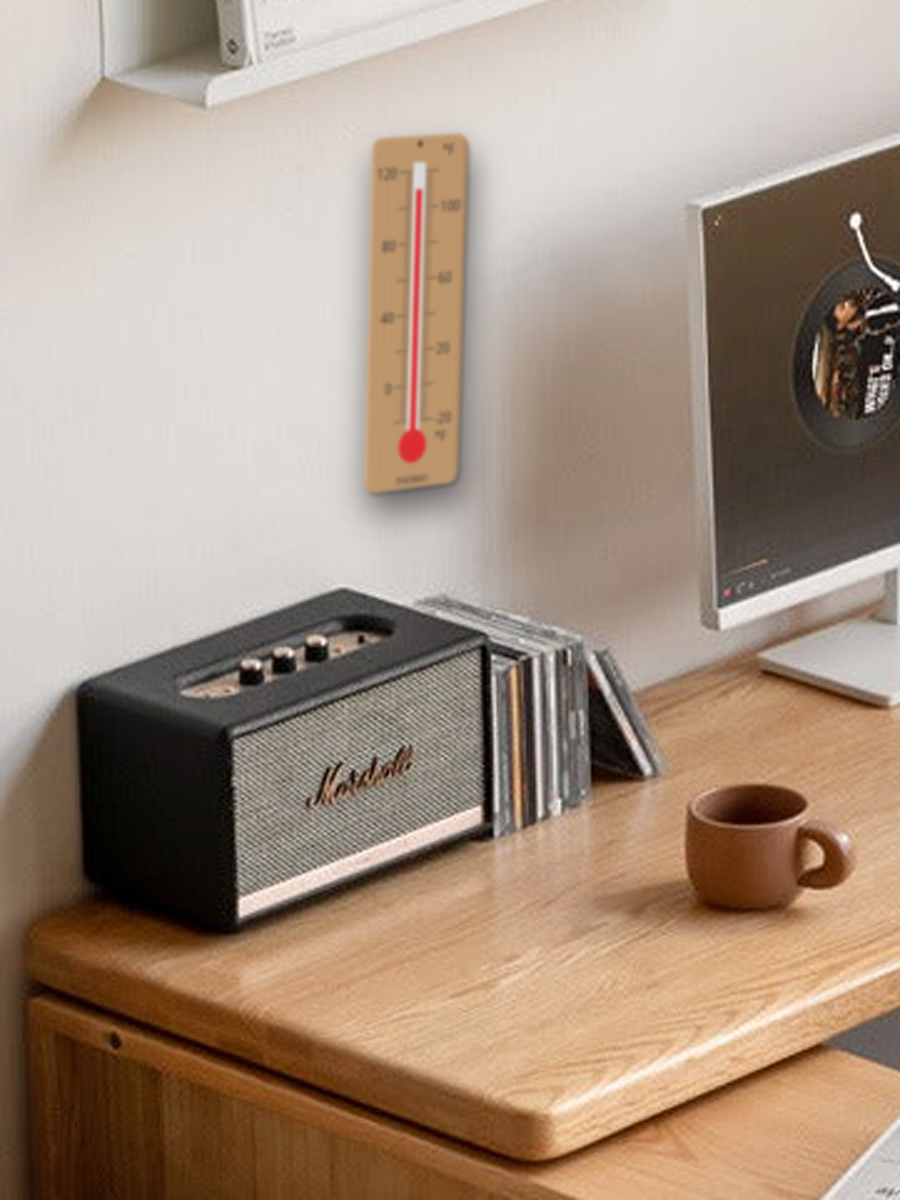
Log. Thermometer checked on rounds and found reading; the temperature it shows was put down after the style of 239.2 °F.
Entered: 110 °F
